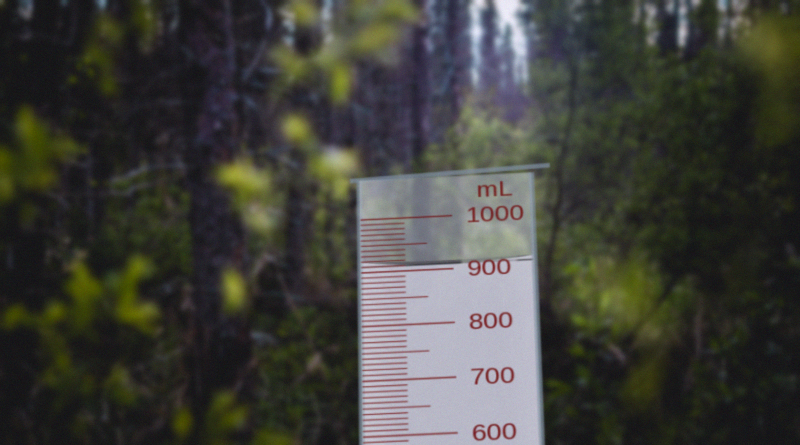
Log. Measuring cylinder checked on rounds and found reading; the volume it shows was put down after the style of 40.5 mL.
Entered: 910 mL
